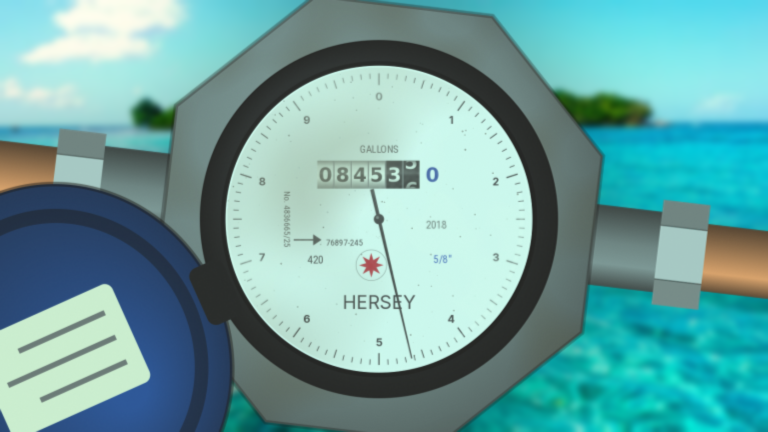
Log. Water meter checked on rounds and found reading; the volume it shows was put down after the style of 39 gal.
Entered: 845354.6 gal
